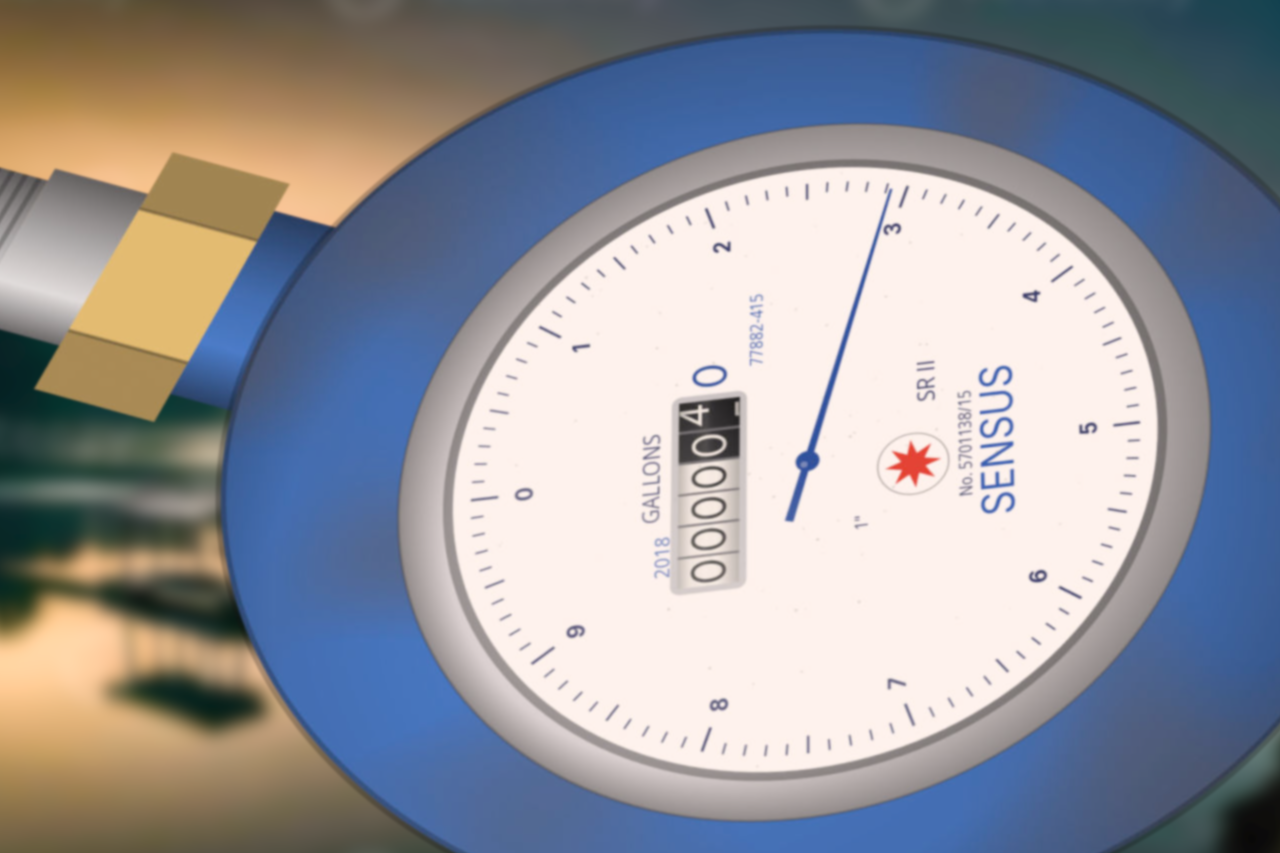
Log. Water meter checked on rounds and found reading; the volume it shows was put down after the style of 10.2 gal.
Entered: 42.9 gal
